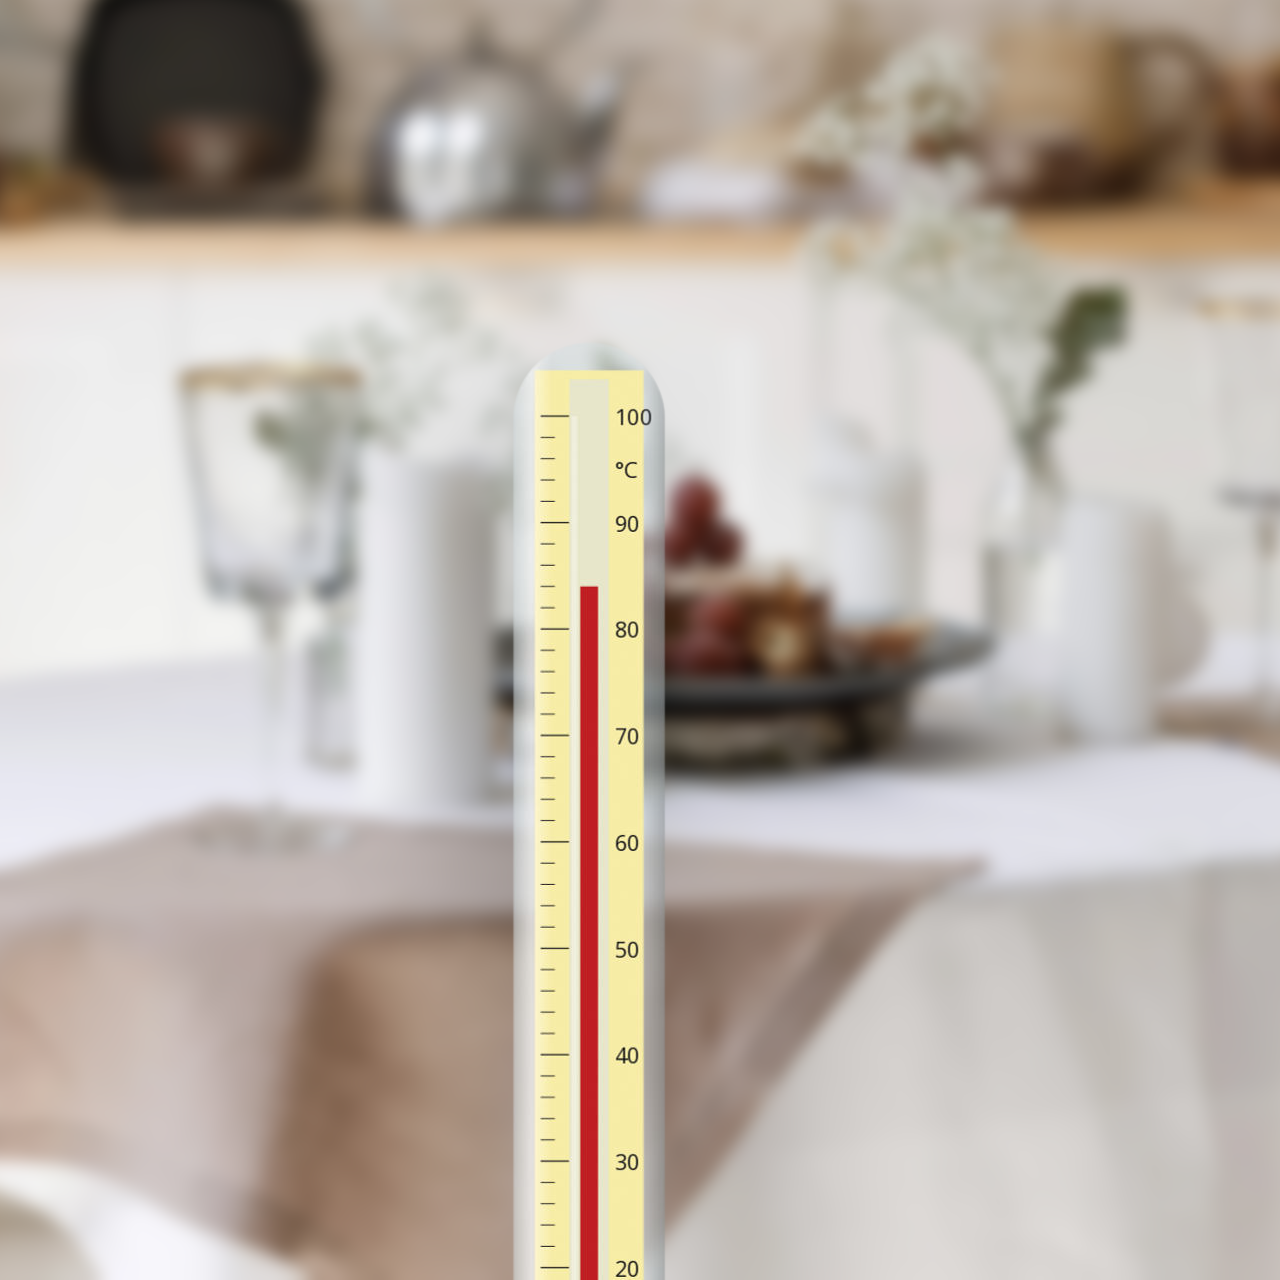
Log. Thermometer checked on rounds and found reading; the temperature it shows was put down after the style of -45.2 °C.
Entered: 84 °C
